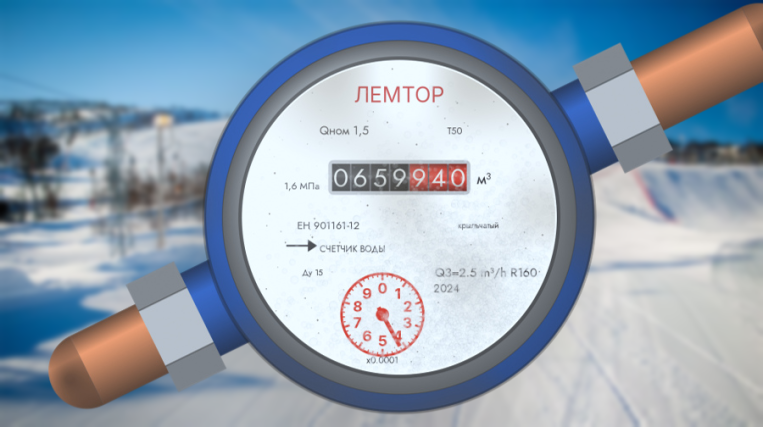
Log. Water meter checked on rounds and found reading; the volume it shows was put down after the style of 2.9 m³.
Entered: 659.9404 m³
